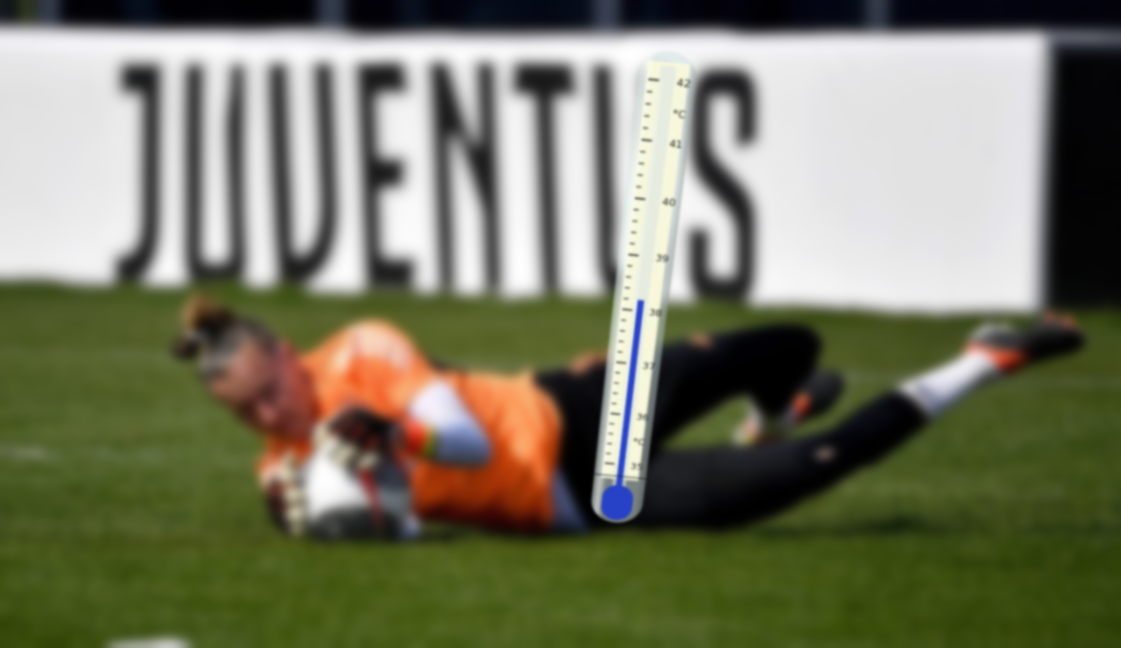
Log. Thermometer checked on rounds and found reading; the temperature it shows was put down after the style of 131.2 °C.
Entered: 38.2 °C
